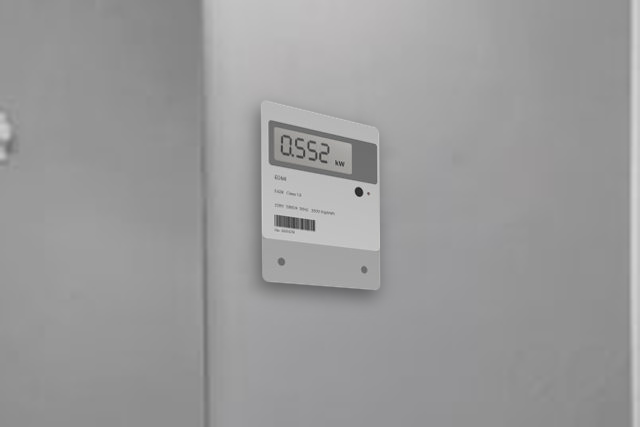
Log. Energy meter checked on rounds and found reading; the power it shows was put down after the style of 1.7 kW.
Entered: 0.552 kW
